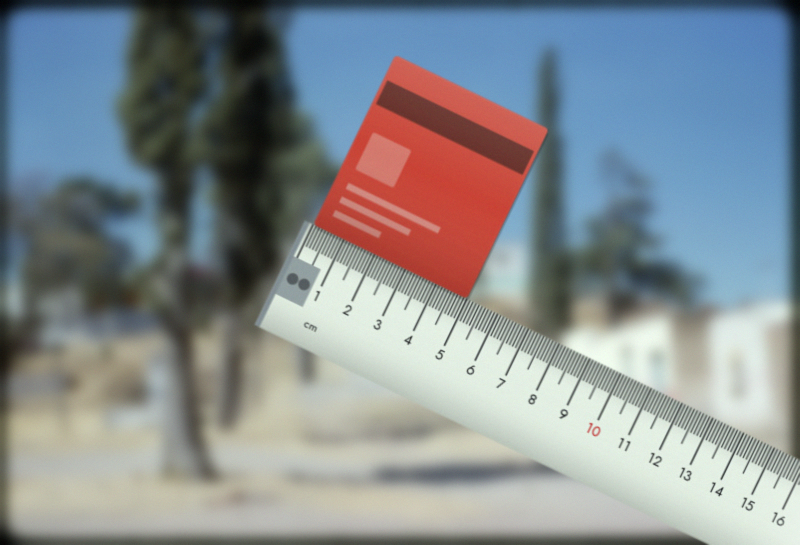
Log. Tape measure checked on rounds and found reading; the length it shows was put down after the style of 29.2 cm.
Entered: 5 cm
